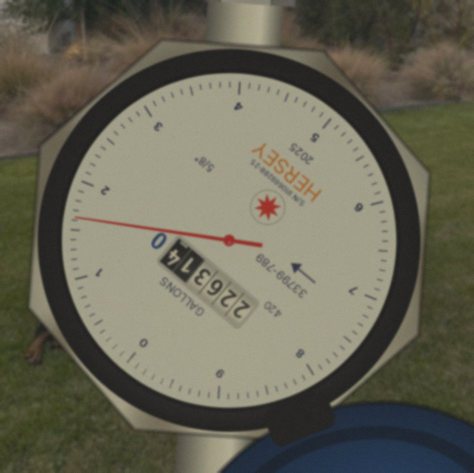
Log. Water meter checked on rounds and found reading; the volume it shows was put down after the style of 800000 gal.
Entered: 2263141.6 gal
